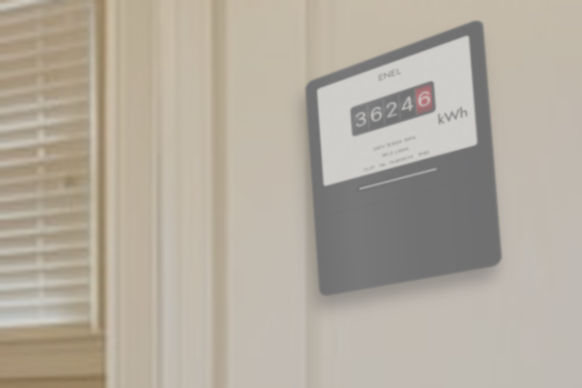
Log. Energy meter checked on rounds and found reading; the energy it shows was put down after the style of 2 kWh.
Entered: 3624.6 kWh
